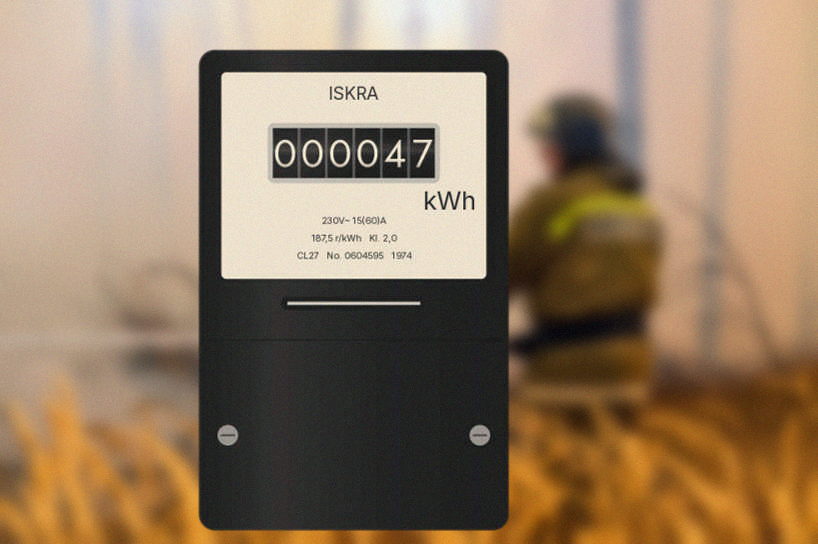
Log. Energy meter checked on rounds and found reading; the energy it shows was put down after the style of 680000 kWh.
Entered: 47 kWh
